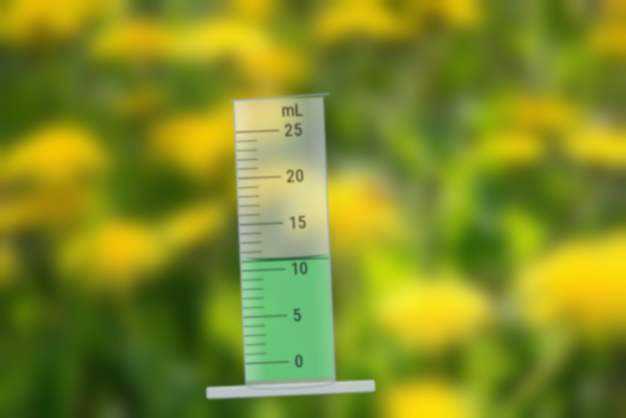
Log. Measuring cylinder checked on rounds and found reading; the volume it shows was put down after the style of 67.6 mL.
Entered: 11 mL
